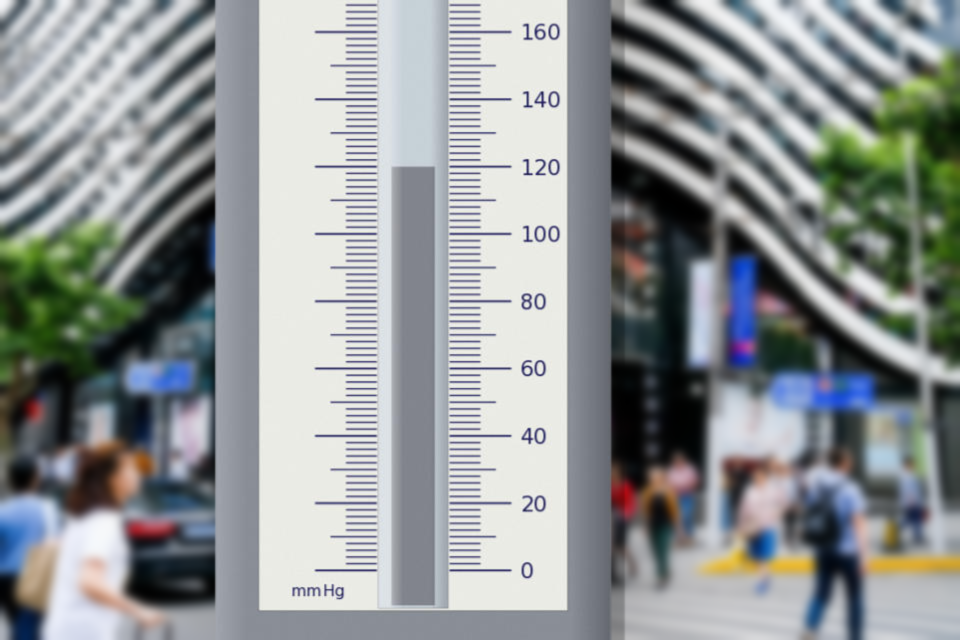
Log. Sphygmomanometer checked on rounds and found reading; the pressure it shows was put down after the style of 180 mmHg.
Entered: 120 mmHg
